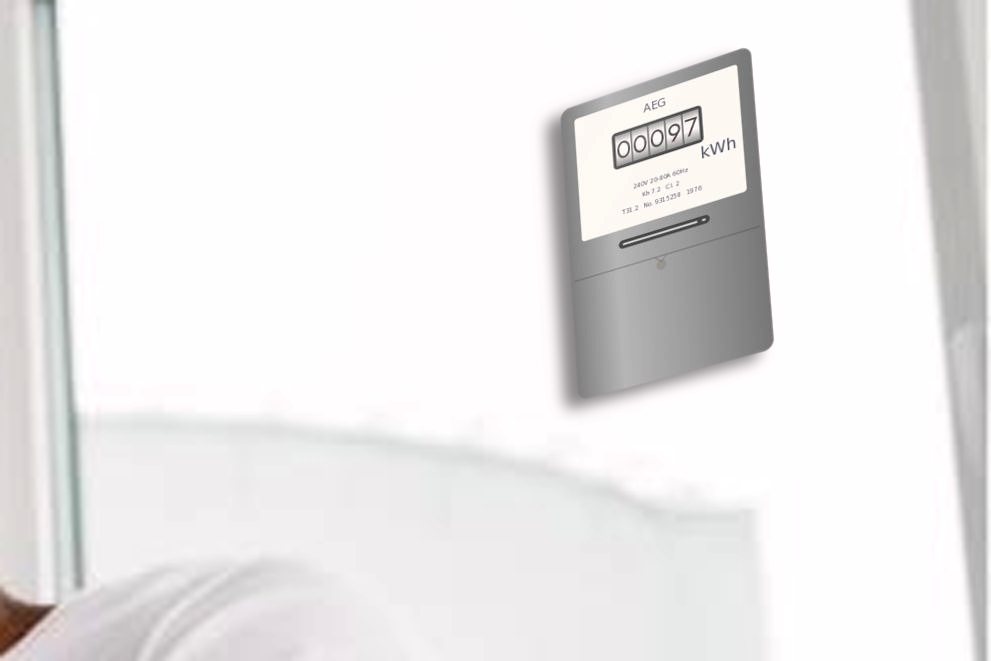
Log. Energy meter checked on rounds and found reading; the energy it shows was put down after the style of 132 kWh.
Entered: 97 kWh
